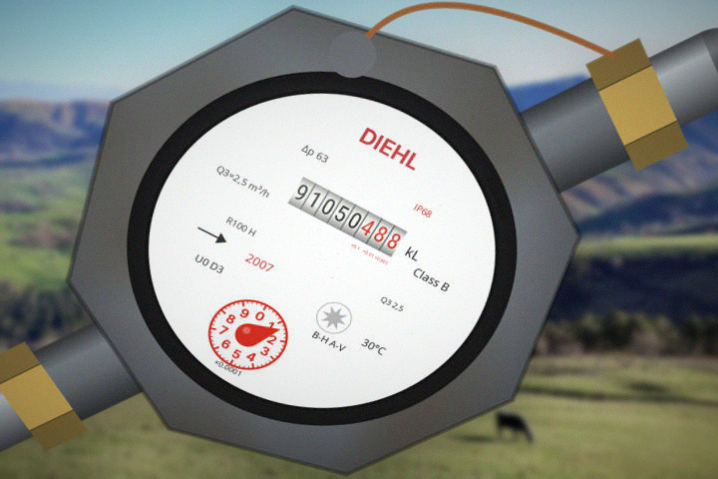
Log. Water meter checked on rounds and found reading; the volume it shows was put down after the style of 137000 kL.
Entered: 91050.4881 kL
